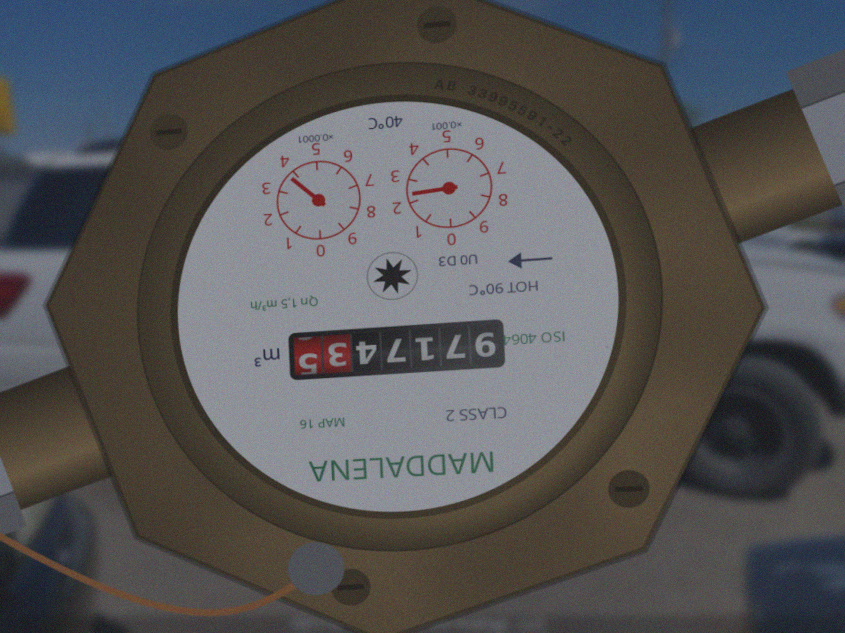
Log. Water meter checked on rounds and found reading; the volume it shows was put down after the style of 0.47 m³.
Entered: 97174.3523 m³
